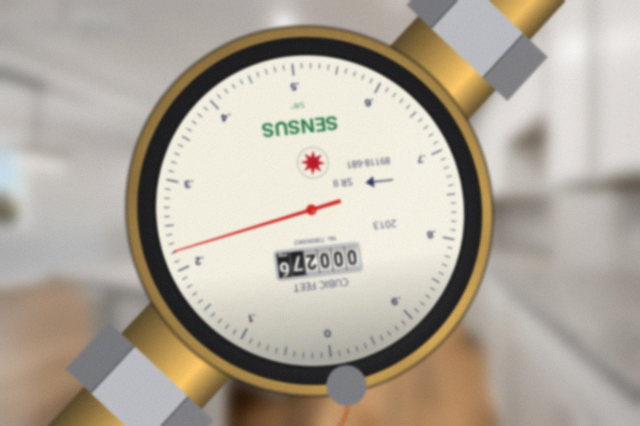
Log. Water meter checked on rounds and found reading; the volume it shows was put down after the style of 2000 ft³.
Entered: 276.22 ft³
